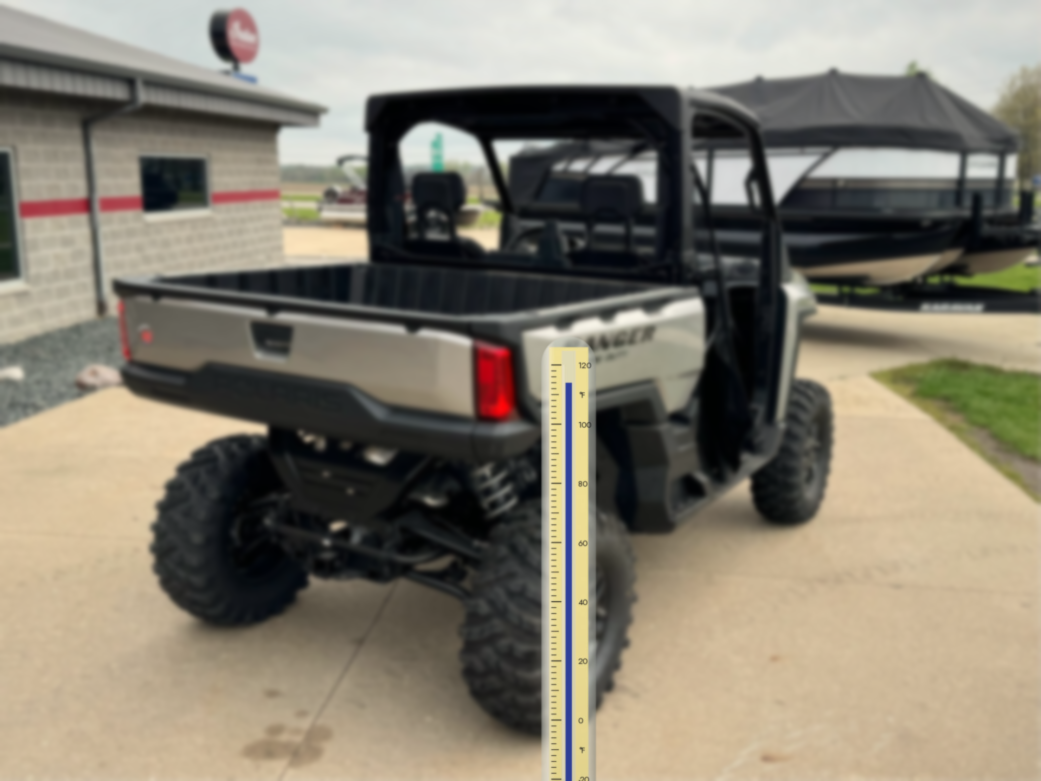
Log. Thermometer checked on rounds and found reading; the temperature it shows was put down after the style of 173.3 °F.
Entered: 114 °F
